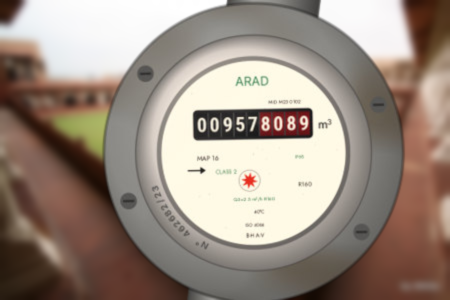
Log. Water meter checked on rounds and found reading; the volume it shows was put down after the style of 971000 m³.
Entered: 957.8089 m³
